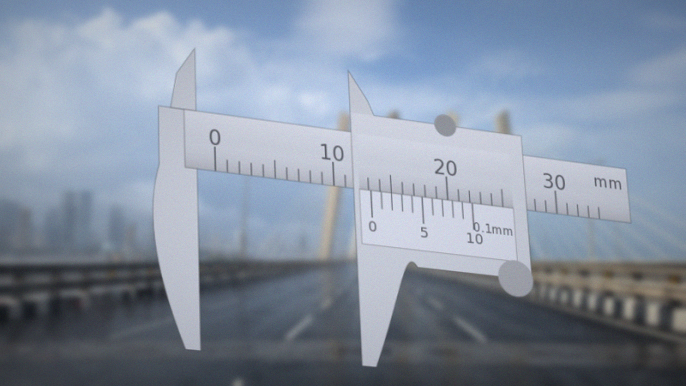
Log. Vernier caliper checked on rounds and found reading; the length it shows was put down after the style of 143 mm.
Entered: 13.2 mm
